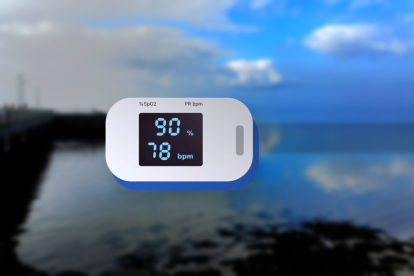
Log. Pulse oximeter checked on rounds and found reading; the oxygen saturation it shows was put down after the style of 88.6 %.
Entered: 90 %
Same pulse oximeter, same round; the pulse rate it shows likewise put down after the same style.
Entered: 78 bpm
